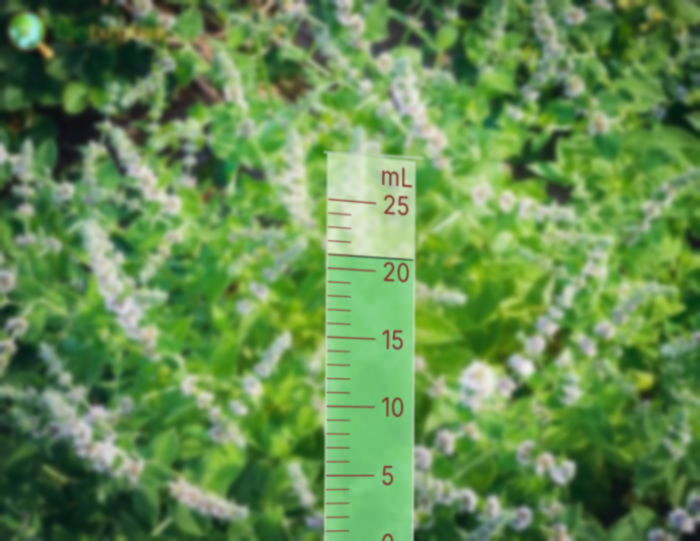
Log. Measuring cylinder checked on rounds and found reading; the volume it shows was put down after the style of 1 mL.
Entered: 21 mL
